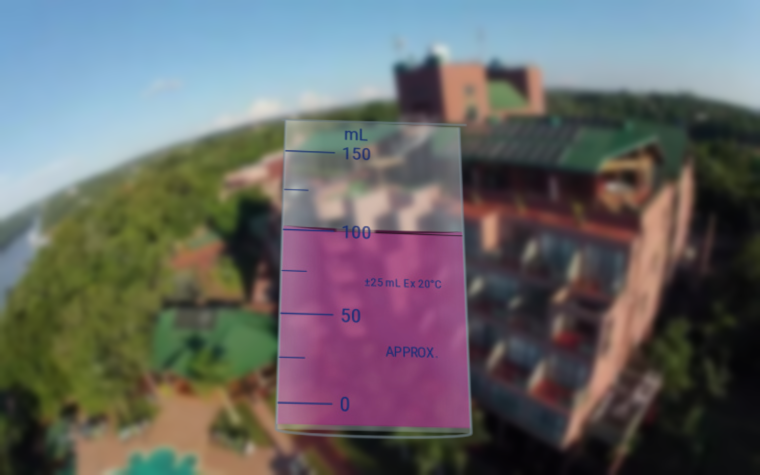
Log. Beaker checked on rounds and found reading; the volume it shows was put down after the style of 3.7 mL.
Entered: 100 mL
